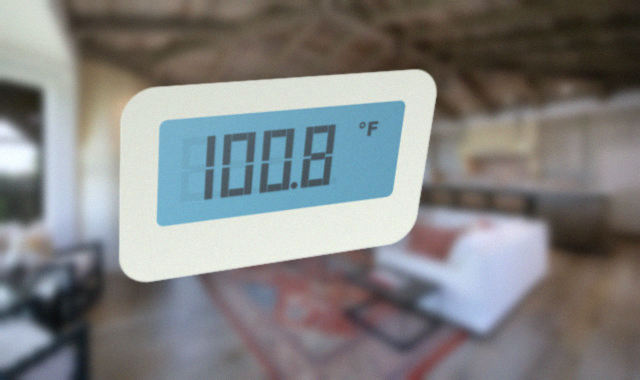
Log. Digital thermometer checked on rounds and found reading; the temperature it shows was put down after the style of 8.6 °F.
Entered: 100.8 °F
